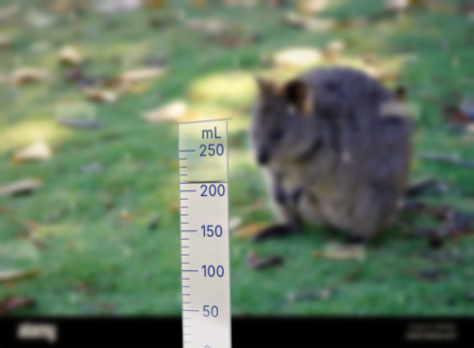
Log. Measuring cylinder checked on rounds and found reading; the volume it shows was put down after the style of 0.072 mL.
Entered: 210 mL
